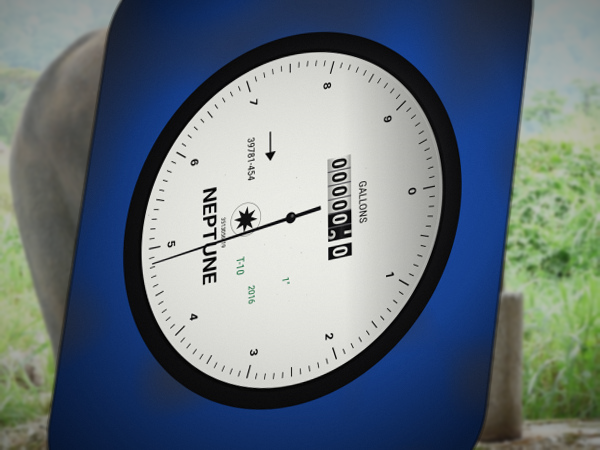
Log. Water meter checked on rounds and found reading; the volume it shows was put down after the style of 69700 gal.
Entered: 14.8 gal
